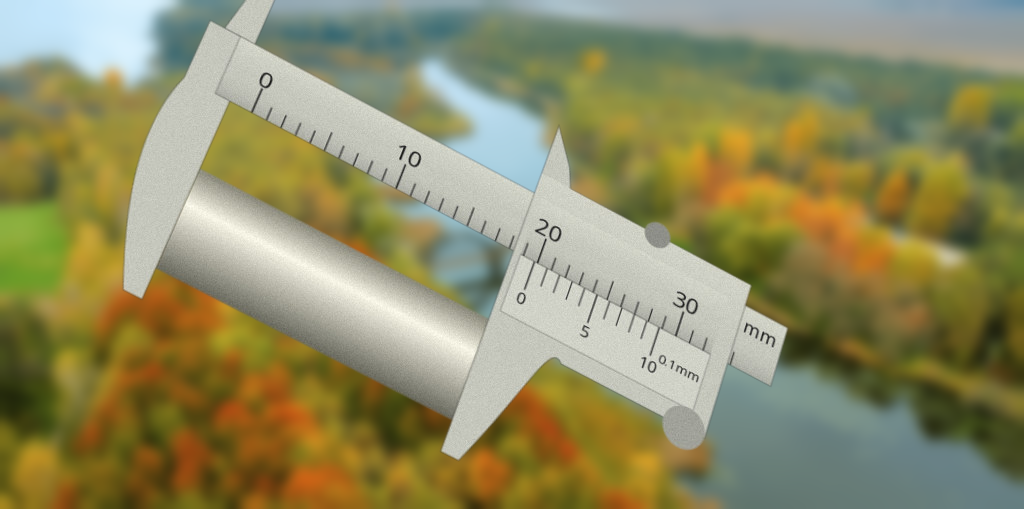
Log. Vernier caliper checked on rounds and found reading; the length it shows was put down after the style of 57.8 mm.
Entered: 19.8 mm
